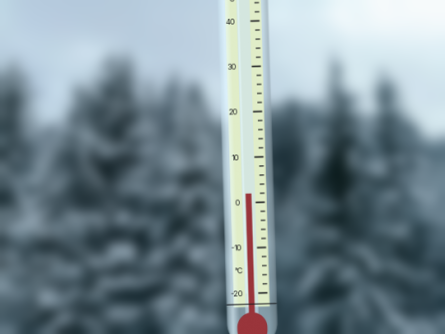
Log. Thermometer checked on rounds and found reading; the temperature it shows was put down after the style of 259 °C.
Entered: 2 °C
